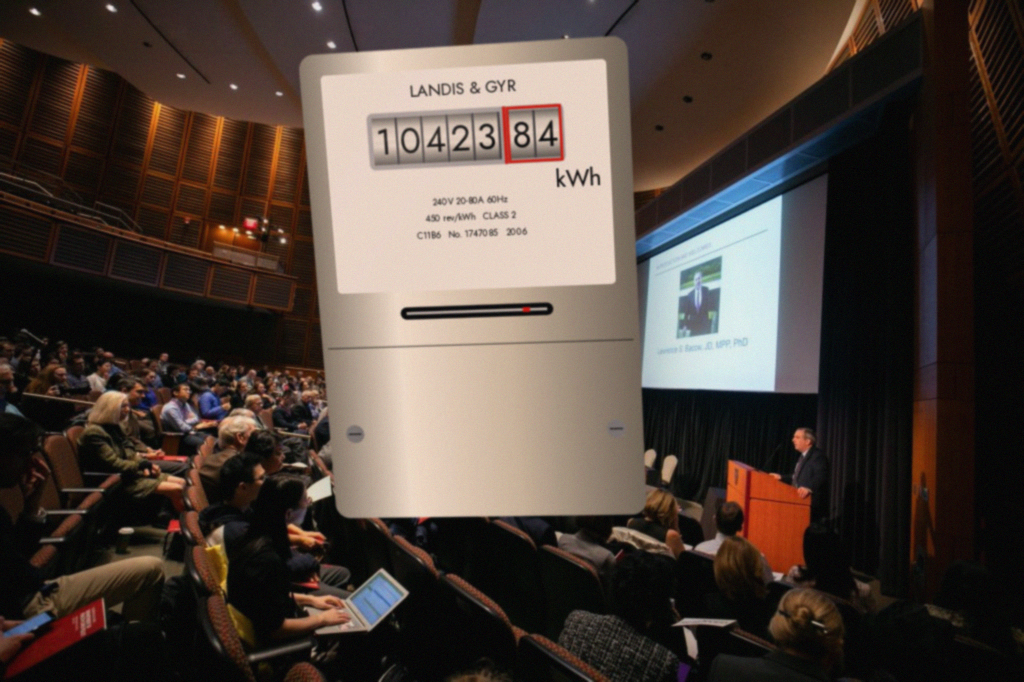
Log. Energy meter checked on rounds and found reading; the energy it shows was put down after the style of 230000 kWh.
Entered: 10423.84 kWh
